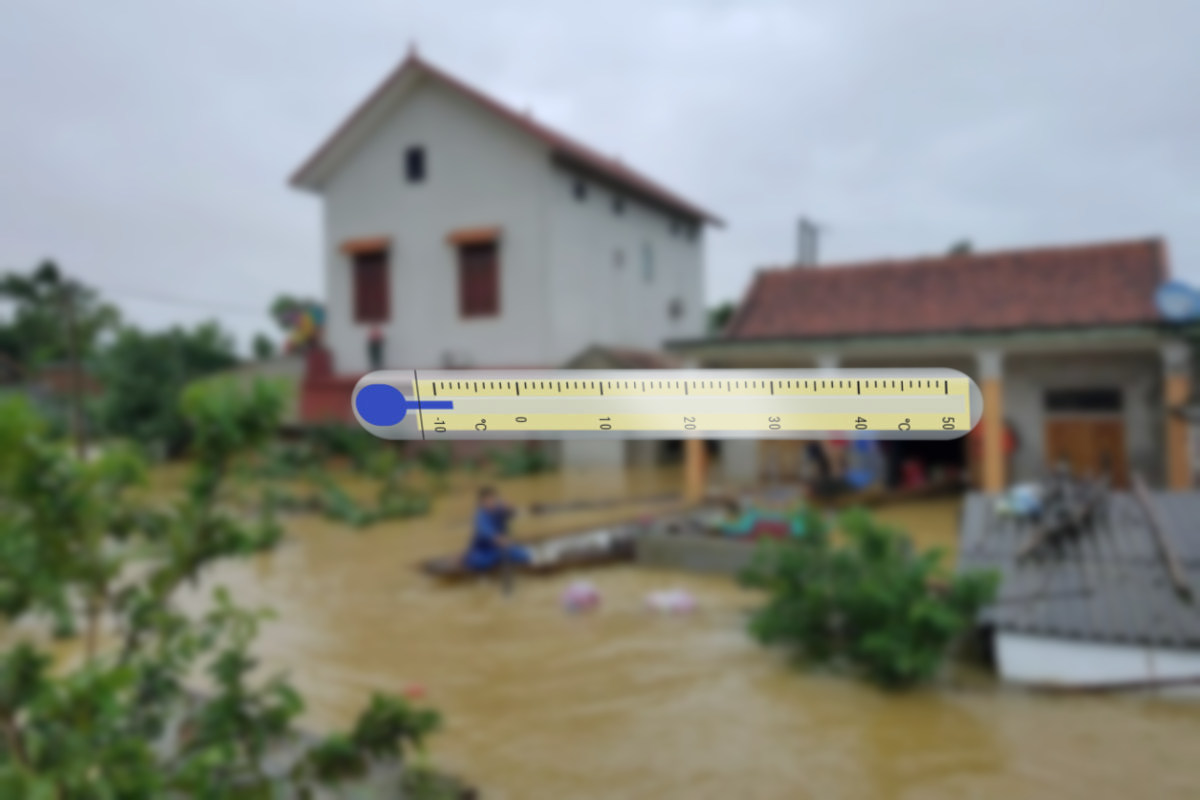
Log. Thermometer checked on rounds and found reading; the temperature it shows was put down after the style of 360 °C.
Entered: -8 °C
